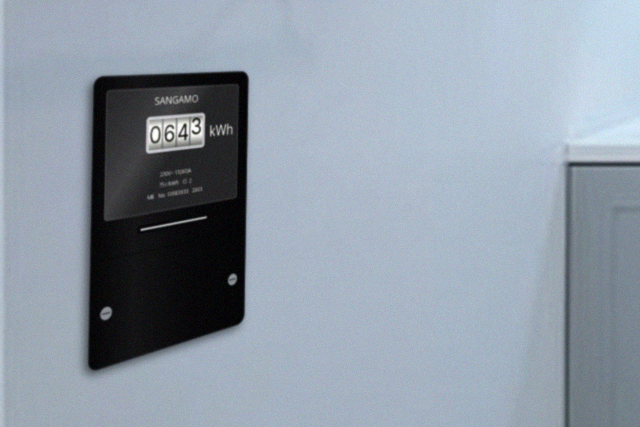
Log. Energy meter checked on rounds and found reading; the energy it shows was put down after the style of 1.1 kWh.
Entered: 643 kWh
